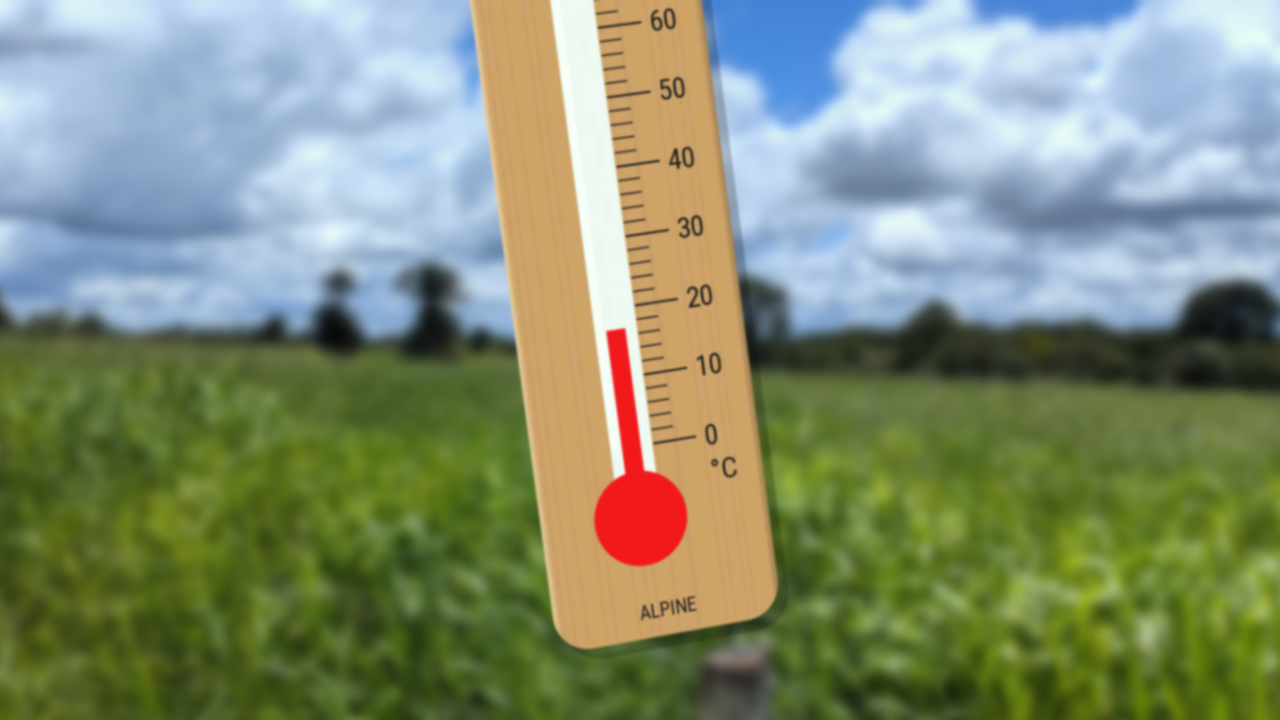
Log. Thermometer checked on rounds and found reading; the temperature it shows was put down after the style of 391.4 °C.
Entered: 17 °C
